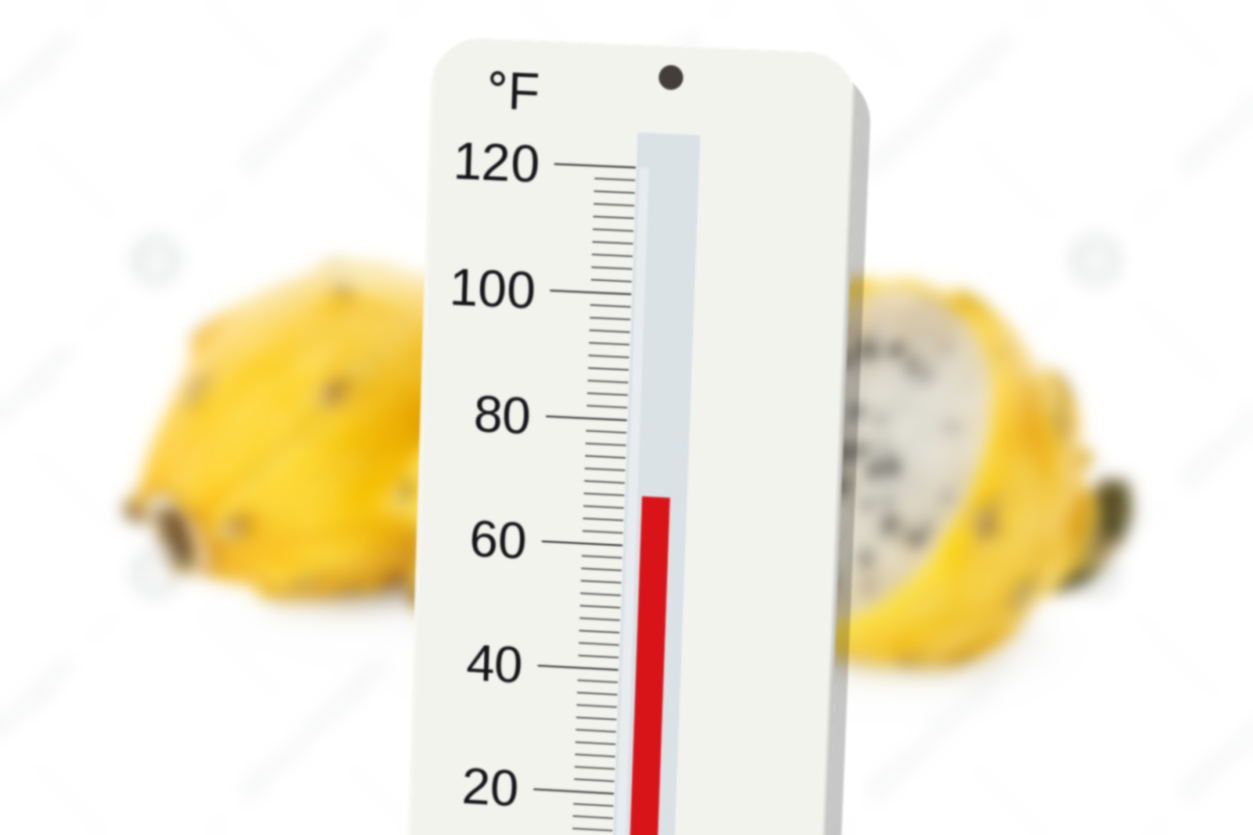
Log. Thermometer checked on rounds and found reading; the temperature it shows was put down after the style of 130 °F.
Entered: 68 °F
